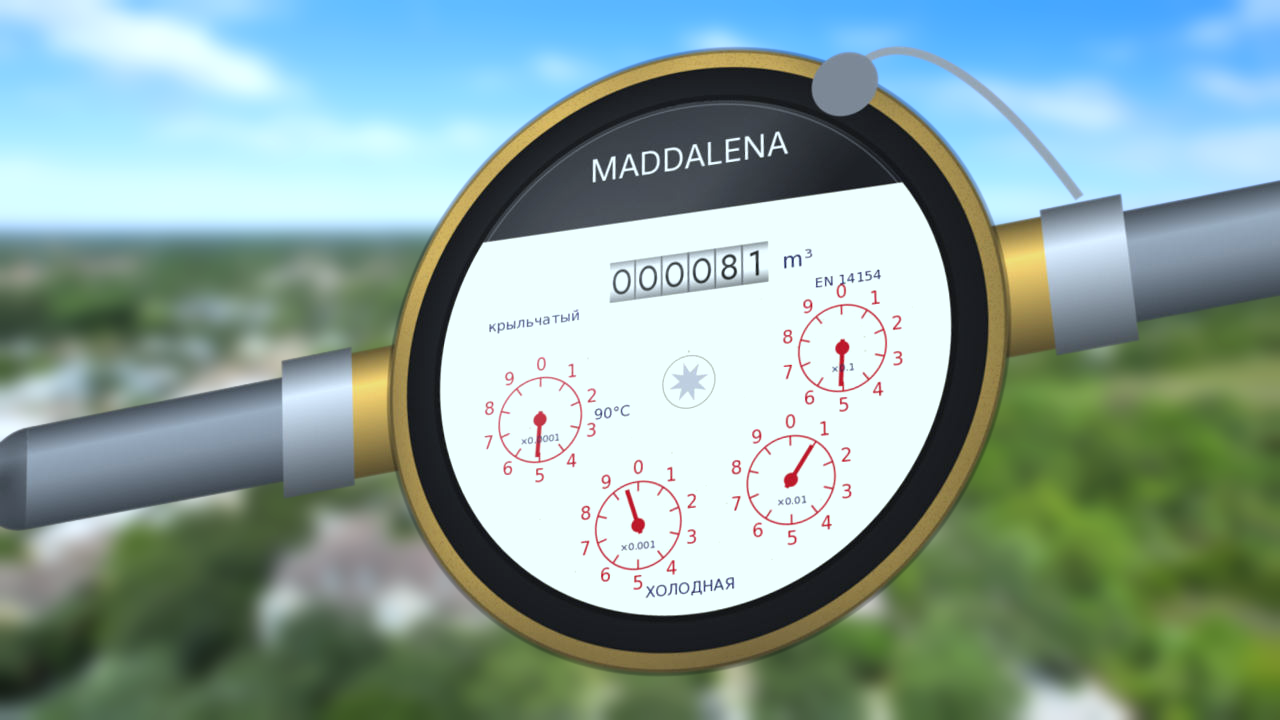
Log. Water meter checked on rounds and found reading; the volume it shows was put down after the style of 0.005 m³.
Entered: 81.5095 m³
